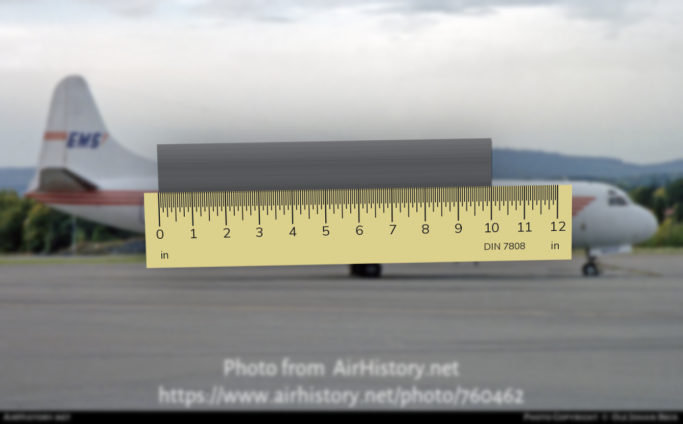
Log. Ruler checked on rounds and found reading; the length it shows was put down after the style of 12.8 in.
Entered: 10 in
